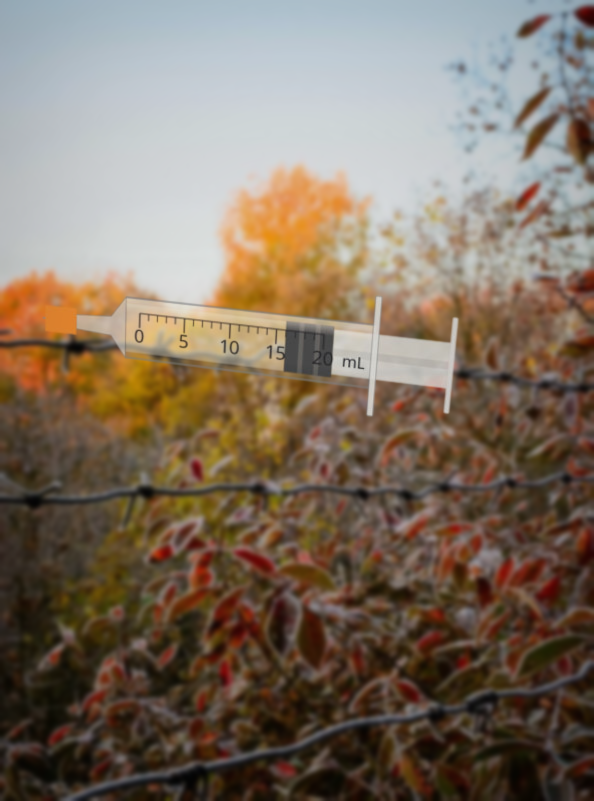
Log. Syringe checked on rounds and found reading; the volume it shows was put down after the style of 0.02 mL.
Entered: 16 mL
